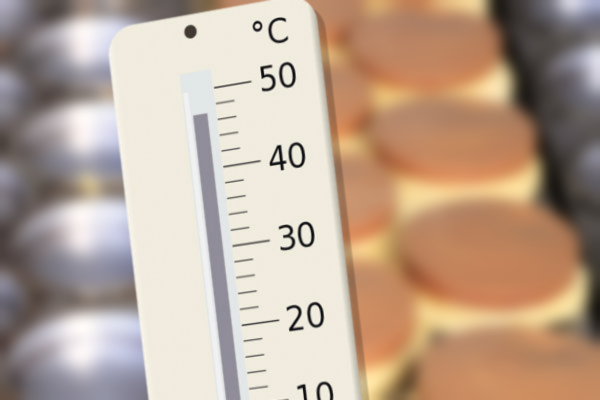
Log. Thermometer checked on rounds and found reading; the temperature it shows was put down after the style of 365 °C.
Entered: 47 °C
